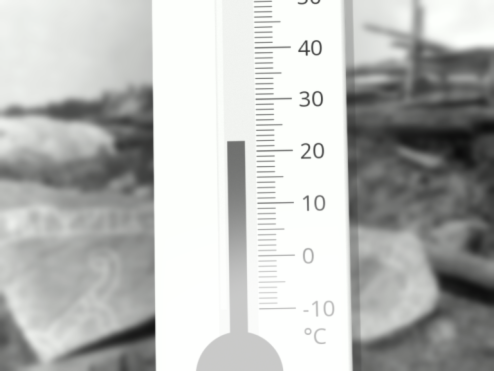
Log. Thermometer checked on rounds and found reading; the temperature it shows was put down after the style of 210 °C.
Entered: 22 °C
